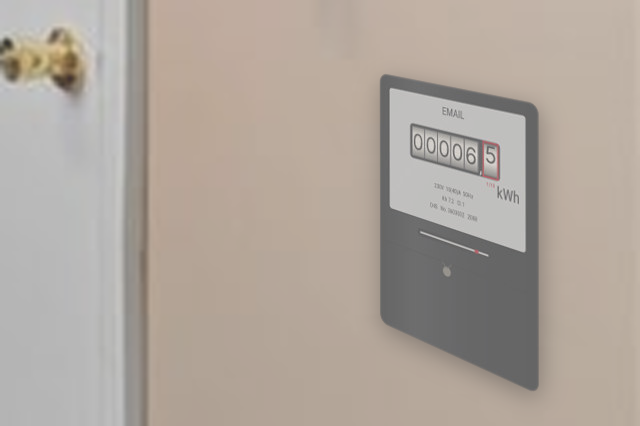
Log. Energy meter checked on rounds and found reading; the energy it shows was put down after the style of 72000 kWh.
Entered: 6.5 kWh
